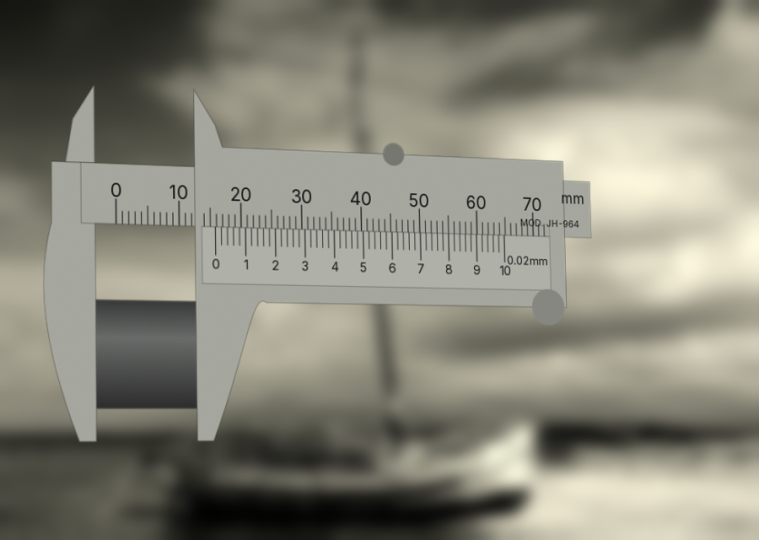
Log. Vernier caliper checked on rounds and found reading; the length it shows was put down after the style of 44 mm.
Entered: 15.8 mm
